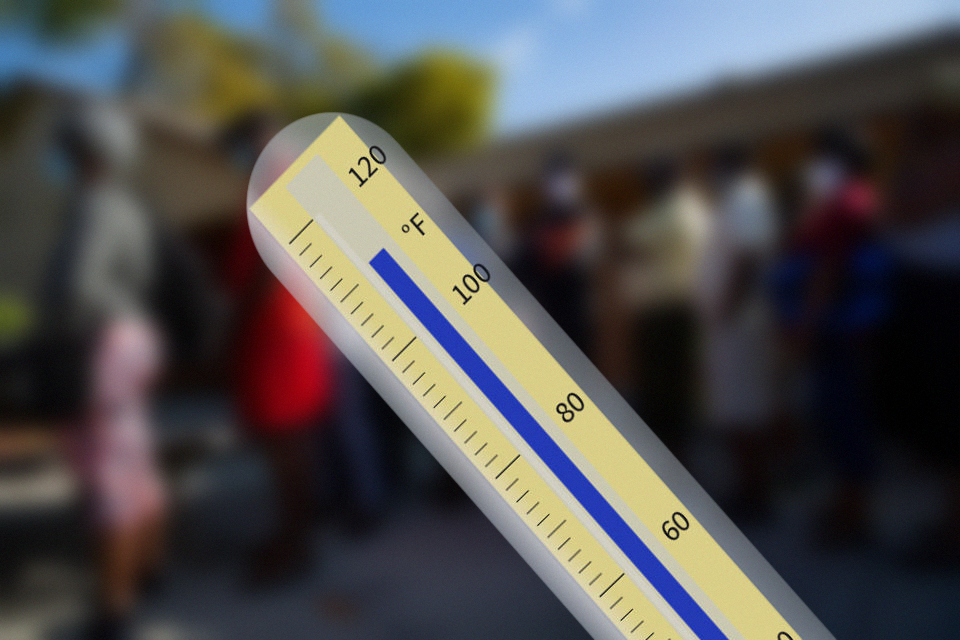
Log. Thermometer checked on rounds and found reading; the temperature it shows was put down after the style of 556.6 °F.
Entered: 111 °F
